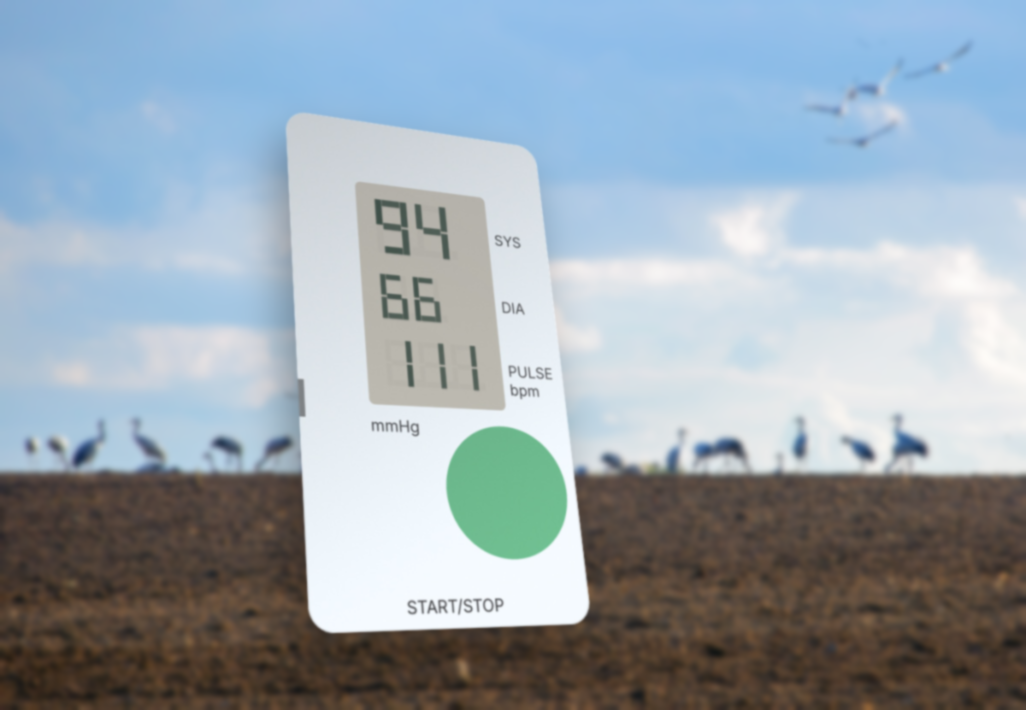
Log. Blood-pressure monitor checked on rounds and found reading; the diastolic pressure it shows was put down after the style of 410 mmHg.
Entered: 66 mmHg
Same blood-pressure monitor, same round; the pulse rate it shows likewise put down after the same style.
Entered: 111 bpm
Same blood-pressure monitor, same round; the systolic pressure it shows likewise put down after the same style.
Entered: 94 mmHg
